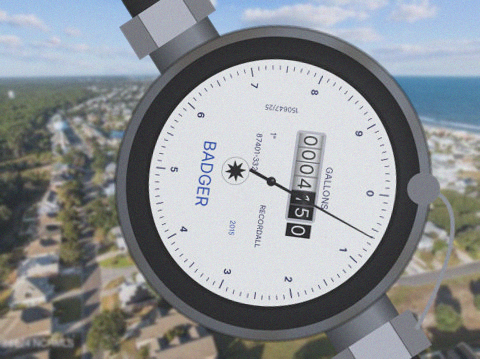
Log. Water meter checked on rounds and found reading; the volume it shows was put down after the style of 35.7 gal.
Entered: 4150.6 gal
